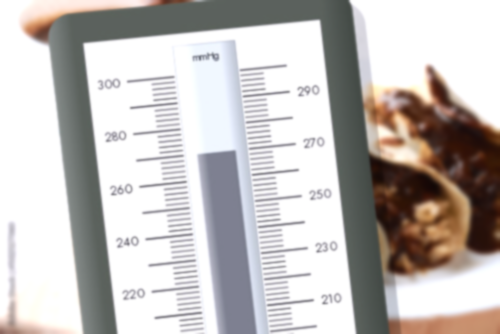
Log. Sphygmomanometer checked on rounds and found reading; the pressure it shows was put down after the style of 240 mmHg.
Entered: 270 mmHg
